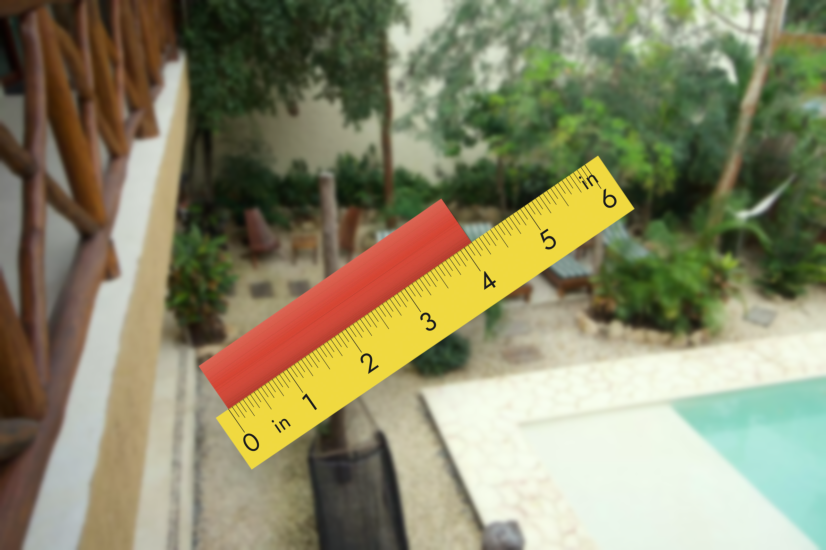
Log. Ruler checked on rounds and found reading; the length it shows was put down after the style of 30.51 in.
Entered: 4.125 in
